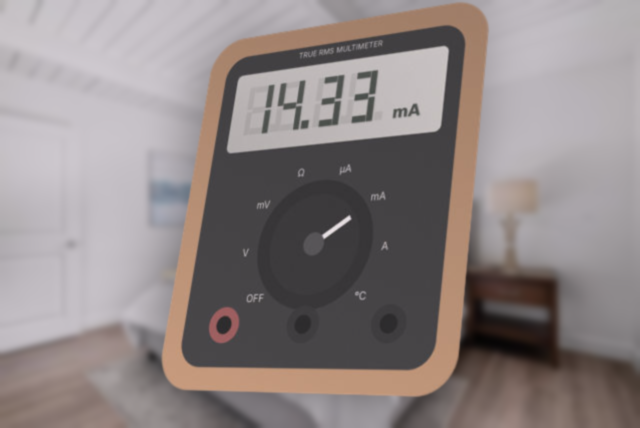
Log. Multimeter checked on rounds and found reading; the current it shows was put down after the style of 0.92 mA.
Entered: 14.33 mA
